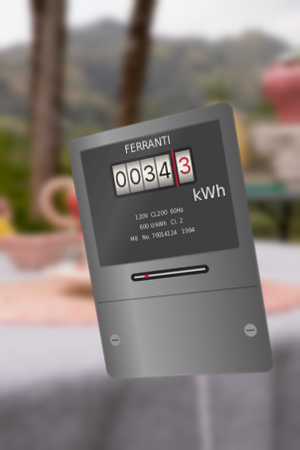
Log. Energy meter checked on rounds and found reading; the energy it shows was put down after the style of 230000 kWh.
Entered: 34.3 kWh
